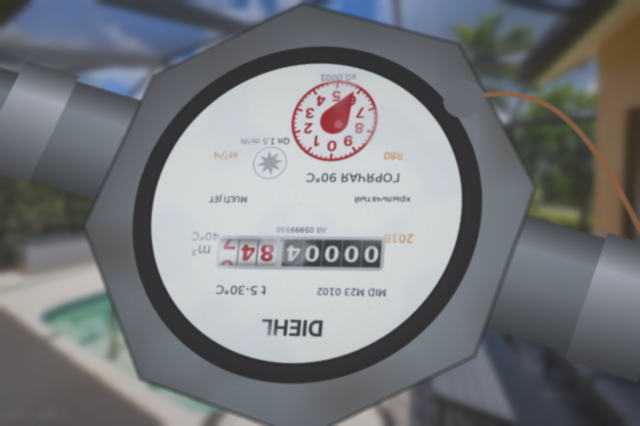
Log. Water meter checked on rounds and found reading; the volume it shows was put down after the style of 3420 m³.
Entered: 4.8465 m³
